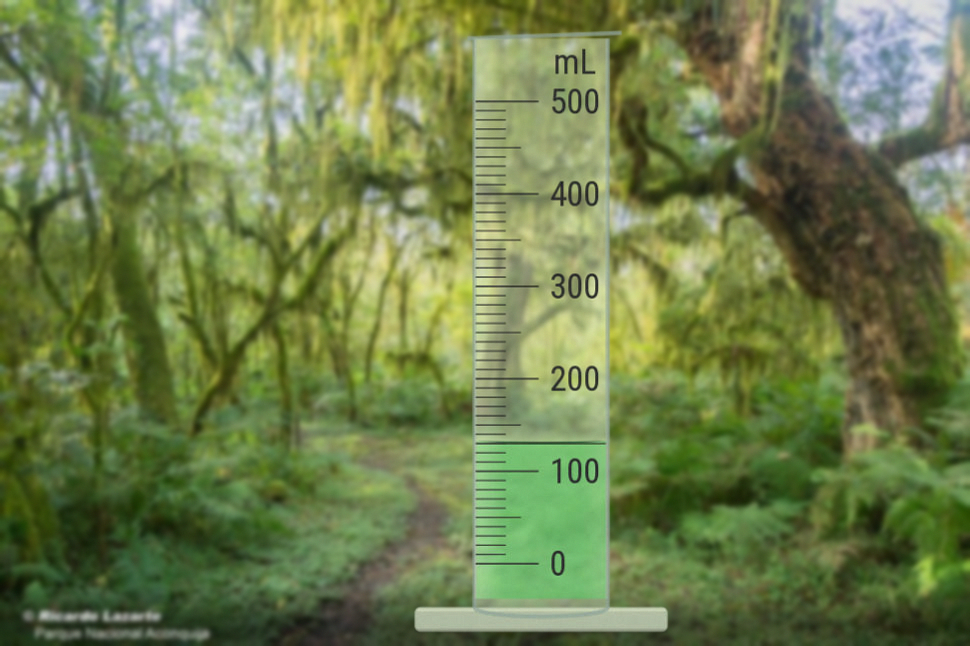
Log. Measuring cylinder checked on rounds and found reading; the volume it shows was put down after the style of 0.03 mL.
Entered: 130 mL
